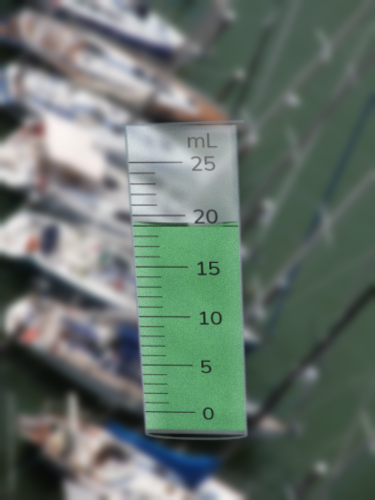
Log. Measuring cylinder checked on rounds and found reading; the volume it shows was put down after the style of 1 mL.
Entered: 19 mL
